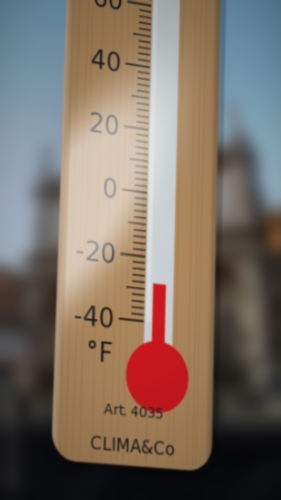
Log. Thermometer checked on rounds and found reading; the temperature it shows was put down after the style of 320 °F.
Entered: -28 °F
